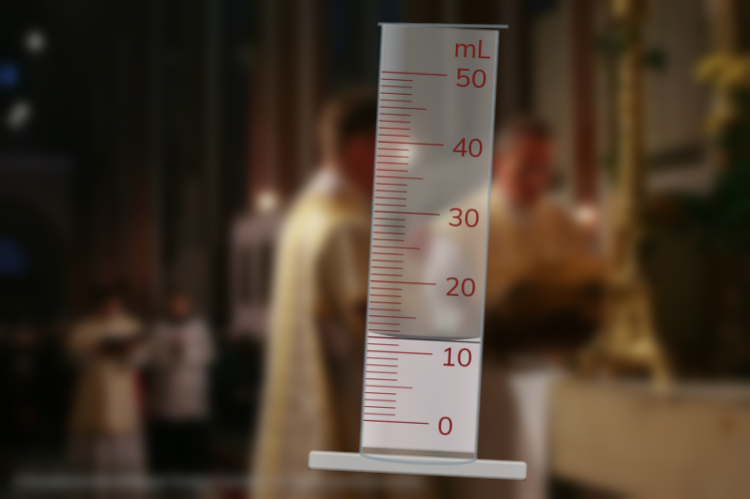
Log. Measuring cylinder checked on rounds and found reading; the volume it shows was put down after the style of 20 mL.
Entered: 12 mL
